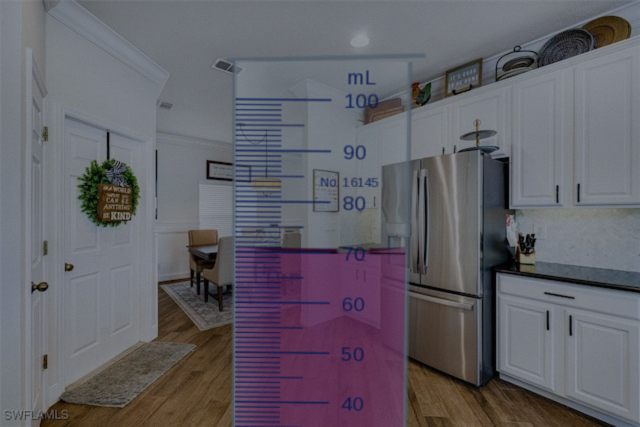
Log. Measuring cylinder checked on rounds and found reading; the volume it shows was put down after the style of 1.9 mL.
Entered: 70 mL
